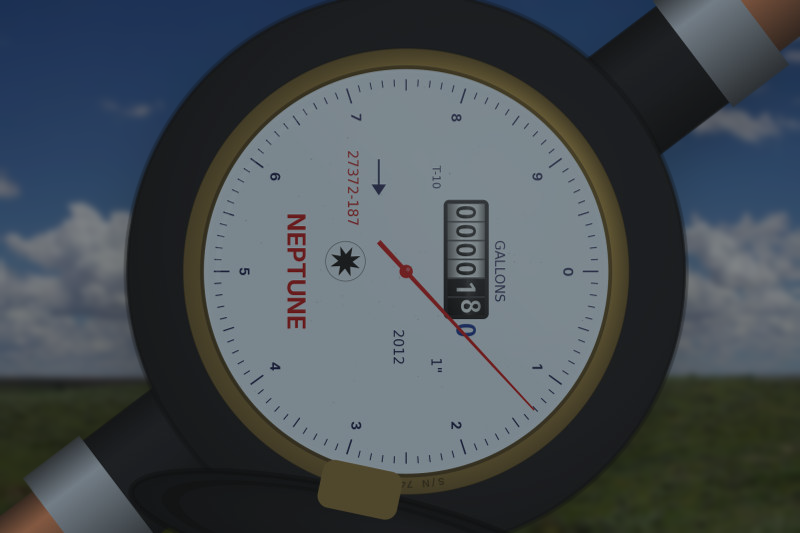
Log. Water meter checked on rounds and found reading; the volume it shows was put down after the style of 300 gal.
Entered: 181.3 gal
